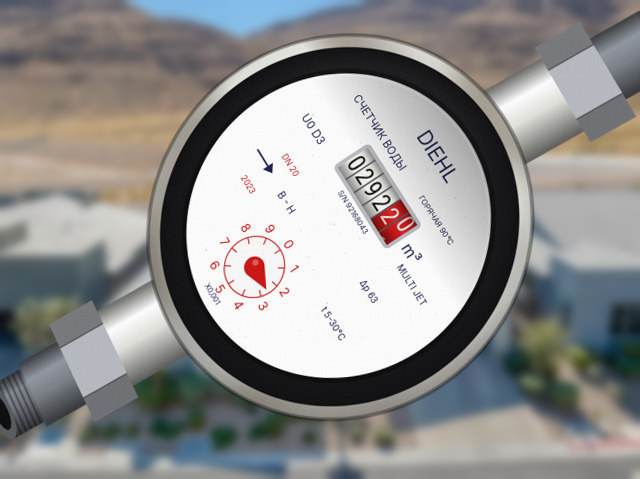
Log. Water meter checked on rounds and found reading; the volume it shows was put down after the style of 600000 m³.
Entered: 292.202 m³
